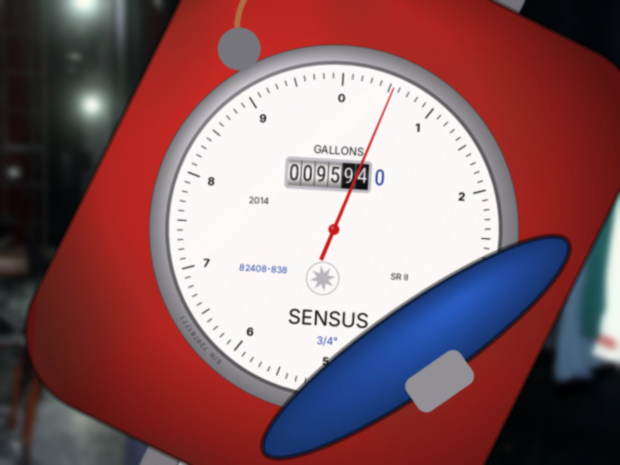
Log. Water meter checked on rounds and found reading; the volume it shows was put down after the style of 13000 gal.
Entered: 95940.5 gal
